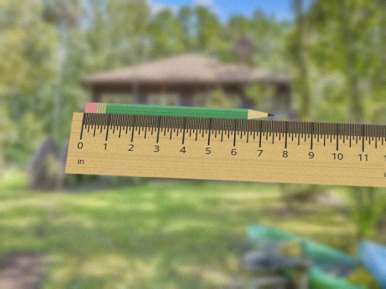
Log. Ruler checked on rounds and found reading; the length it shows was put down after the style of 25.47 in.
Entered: 7.5 in
